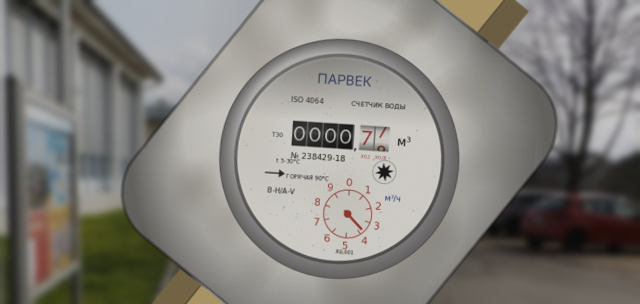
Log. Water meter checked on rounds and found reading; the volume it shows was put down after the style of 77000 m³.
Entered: 0.773 m³
